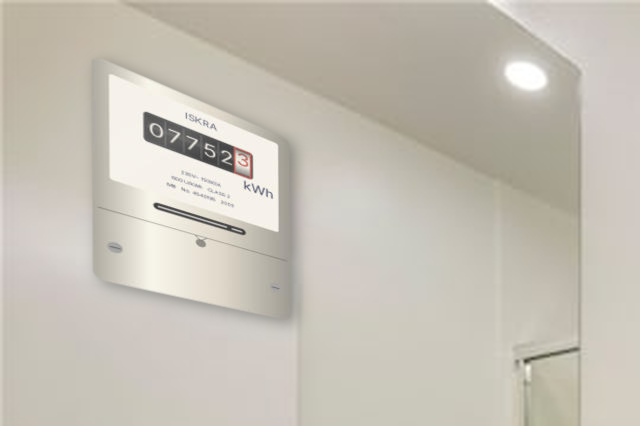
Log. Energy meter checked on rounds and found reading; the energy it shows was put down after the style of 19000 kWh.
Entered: 7752.3 kWh
